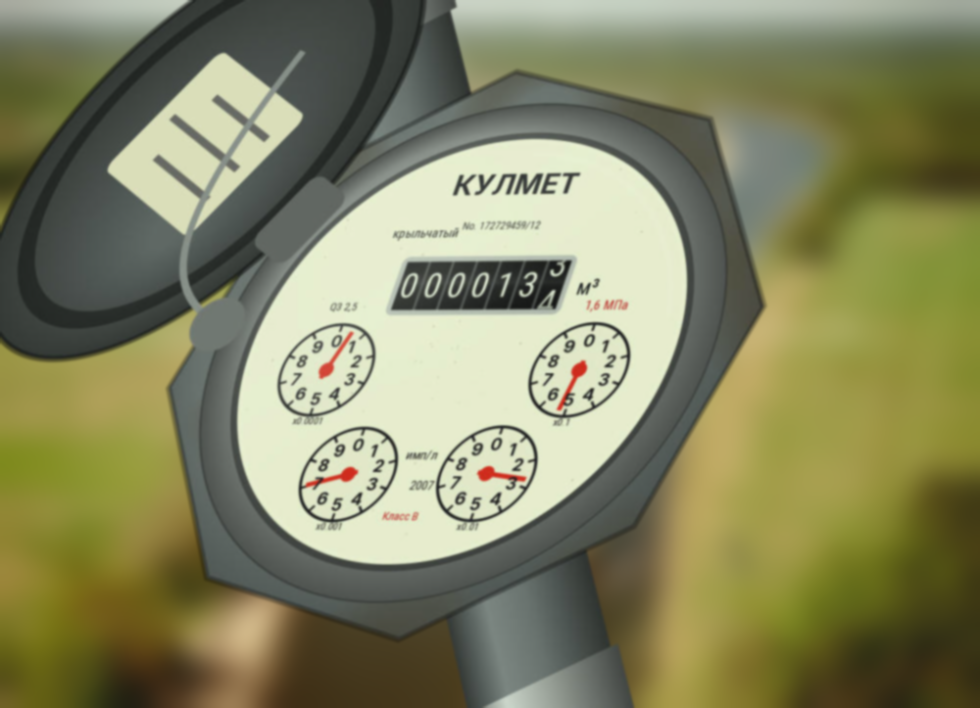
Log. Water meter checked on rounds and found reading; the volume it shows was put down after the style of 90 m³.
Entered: 133.5270 m³
